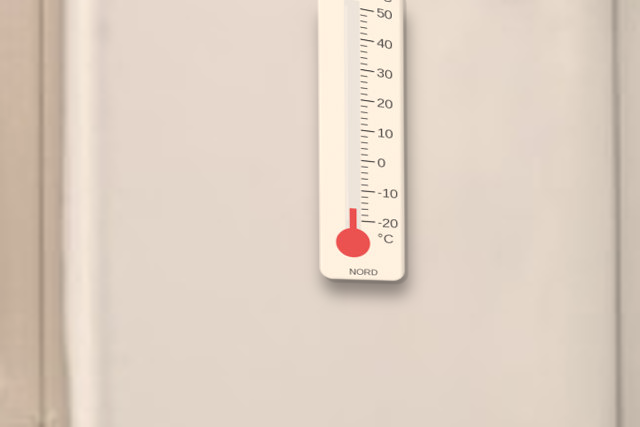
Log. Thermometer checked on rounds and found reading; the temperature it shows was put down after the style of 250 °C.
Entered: -16 °C
